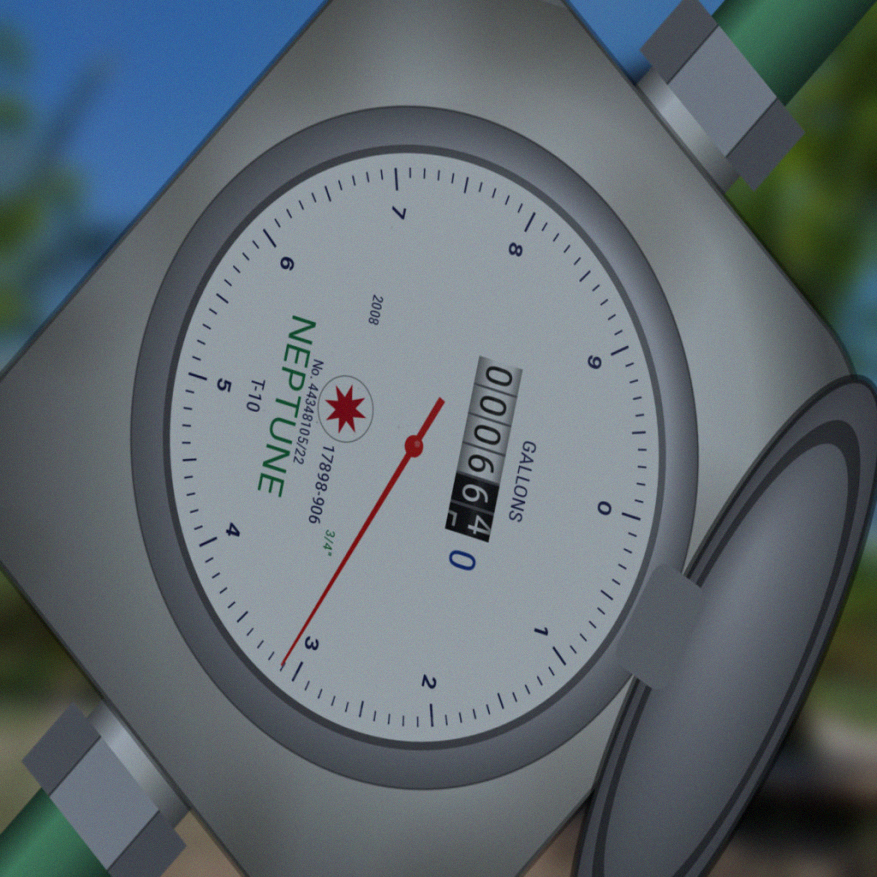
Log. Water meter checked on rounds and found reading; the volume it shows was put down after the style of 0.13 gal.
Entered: 6643.1 gal
